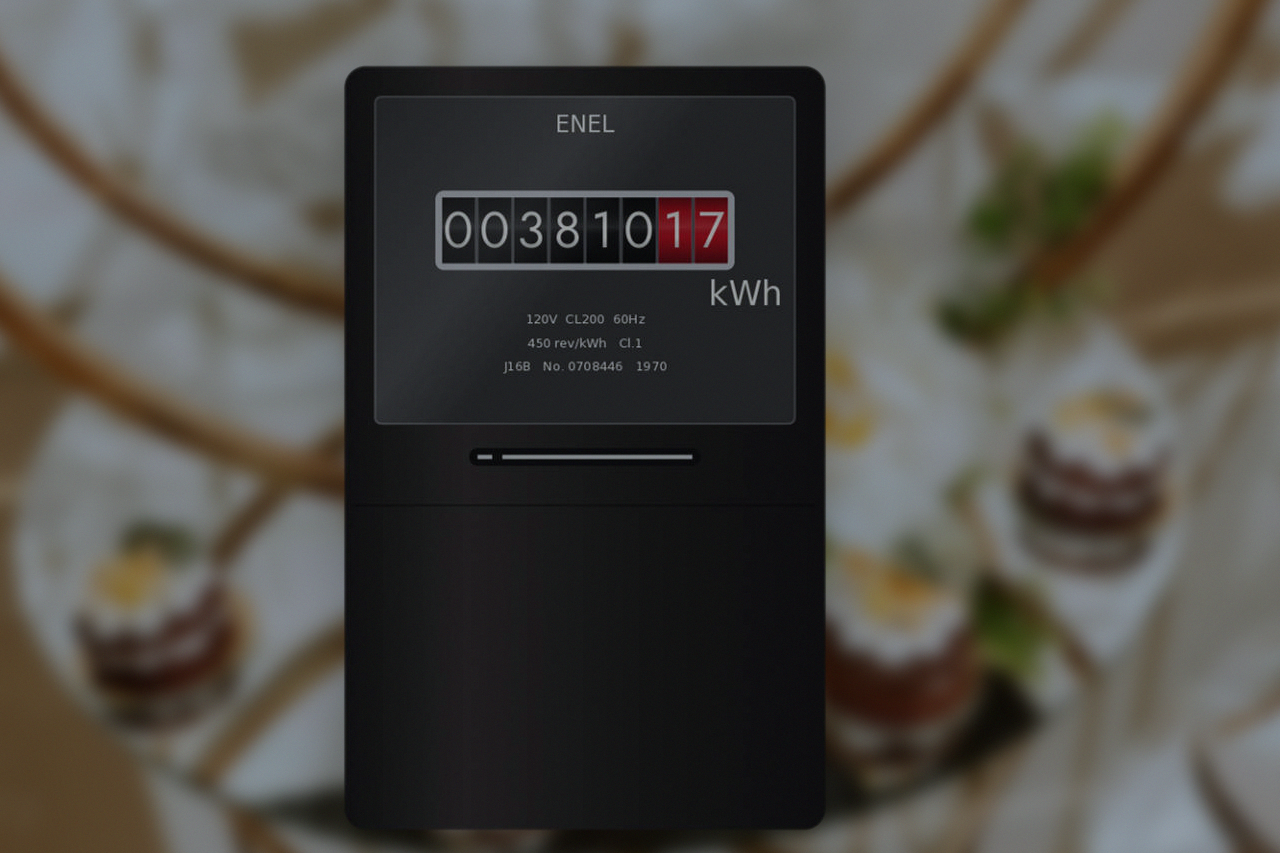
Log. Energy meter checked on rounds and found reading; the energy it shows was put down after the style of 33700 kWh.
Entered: 3810.17 kWh
